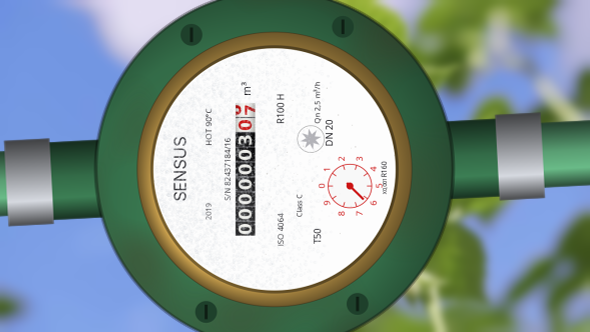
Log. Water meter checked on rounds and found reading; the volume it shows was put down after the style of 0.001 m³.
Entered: 3.066 m³
